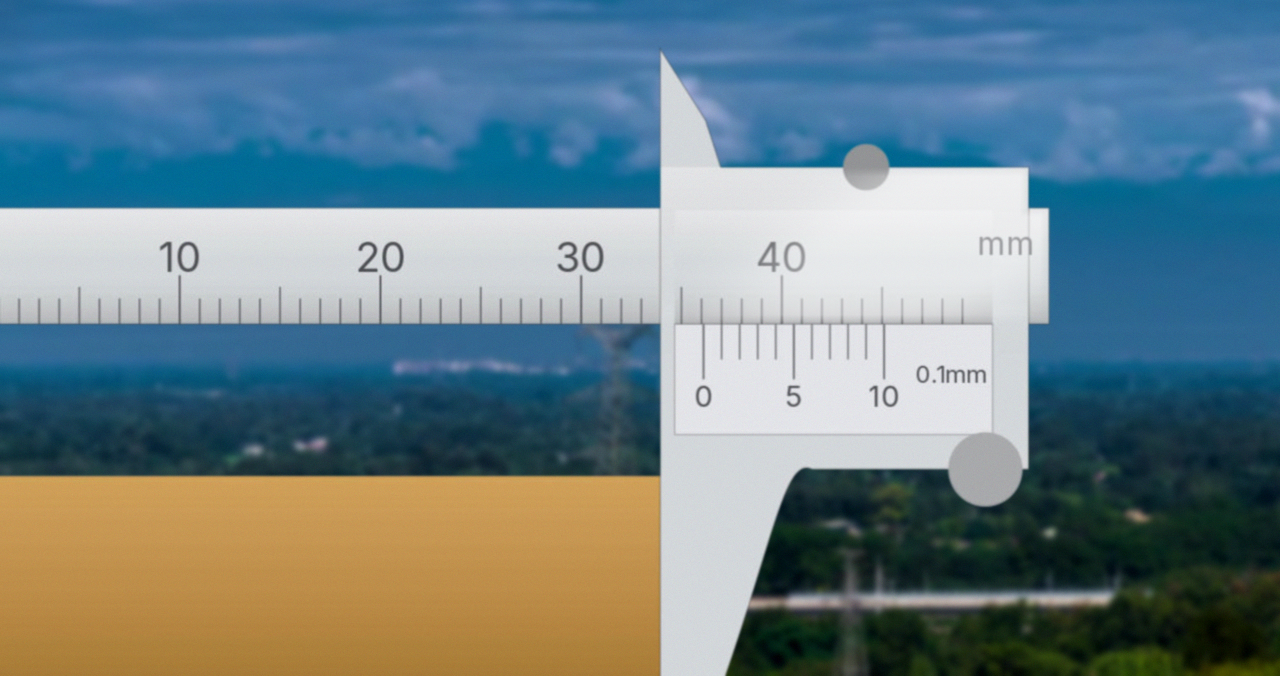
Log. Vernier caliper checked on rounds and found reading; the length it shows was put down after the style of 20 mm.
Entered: 36.1 mm
